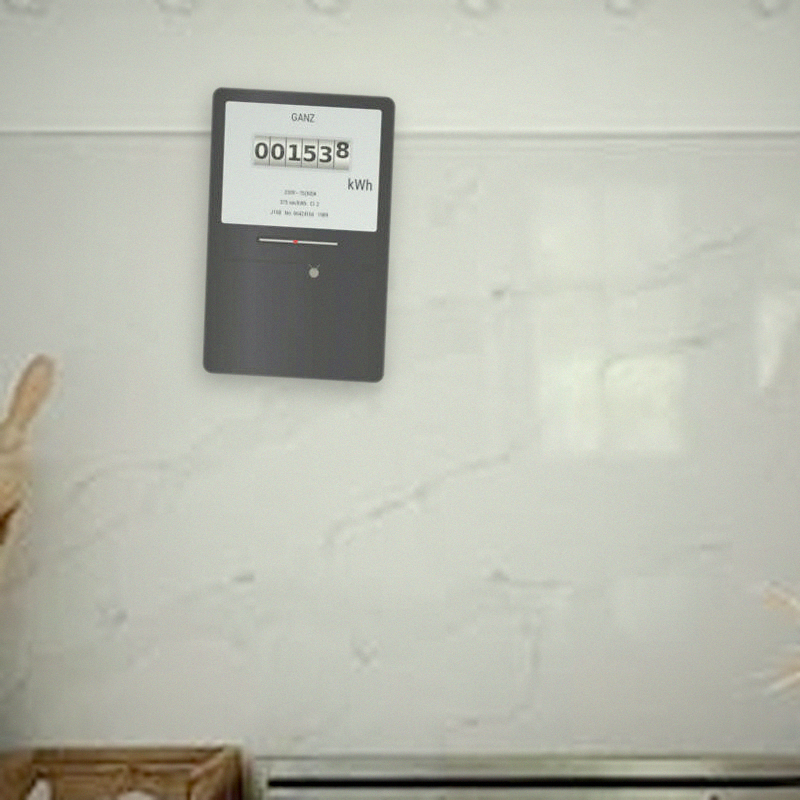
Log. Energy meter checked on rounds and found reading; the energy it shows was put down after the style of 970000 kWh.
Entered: 1538 kWh
